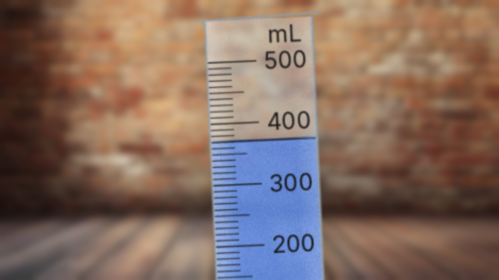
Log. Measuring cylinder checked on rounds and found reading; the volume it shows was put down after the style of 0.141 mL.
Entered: 370 mL
